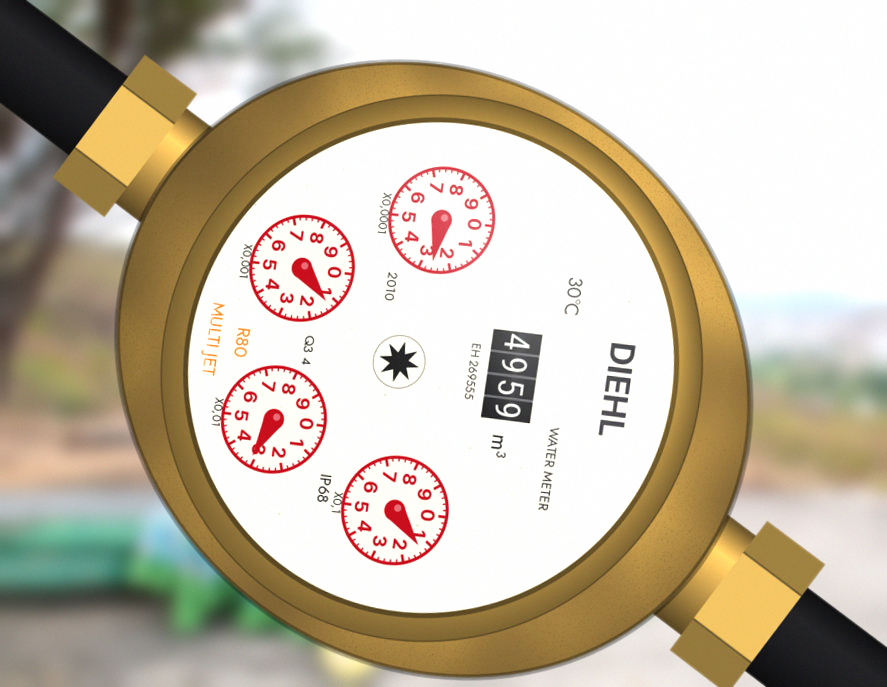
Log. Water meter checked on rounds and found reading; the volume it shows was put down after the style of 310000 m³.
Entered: 4959.1312 m³
